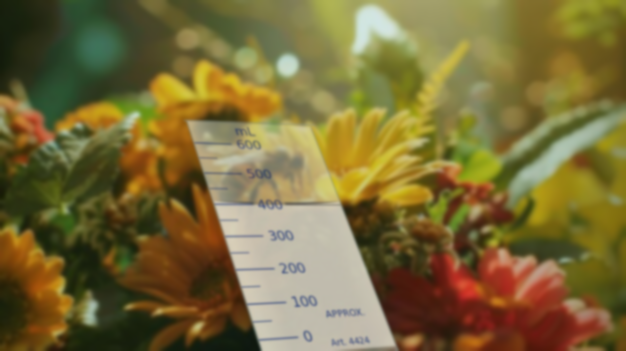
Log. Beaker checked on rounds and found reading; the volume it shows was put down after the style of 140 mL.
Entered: 400 mL
